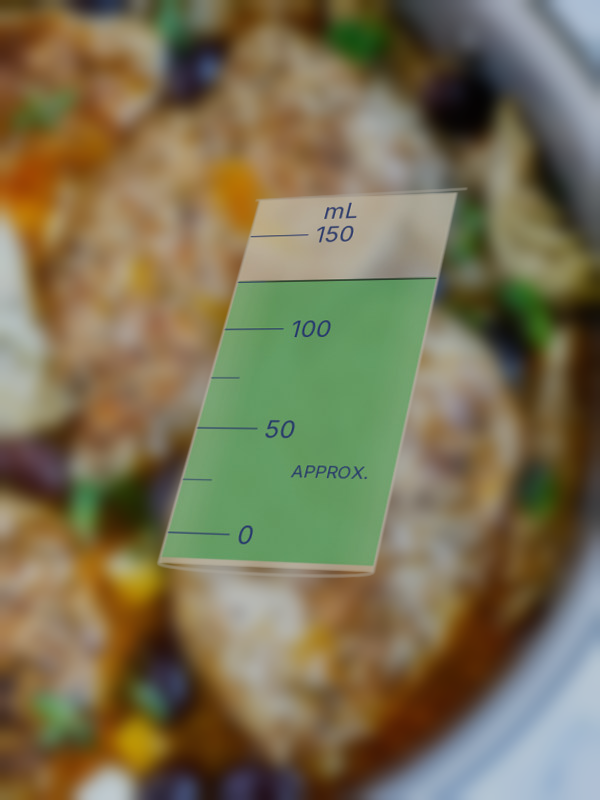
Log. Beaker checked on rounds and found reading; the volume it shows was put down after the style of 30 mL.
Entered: 125 mL
